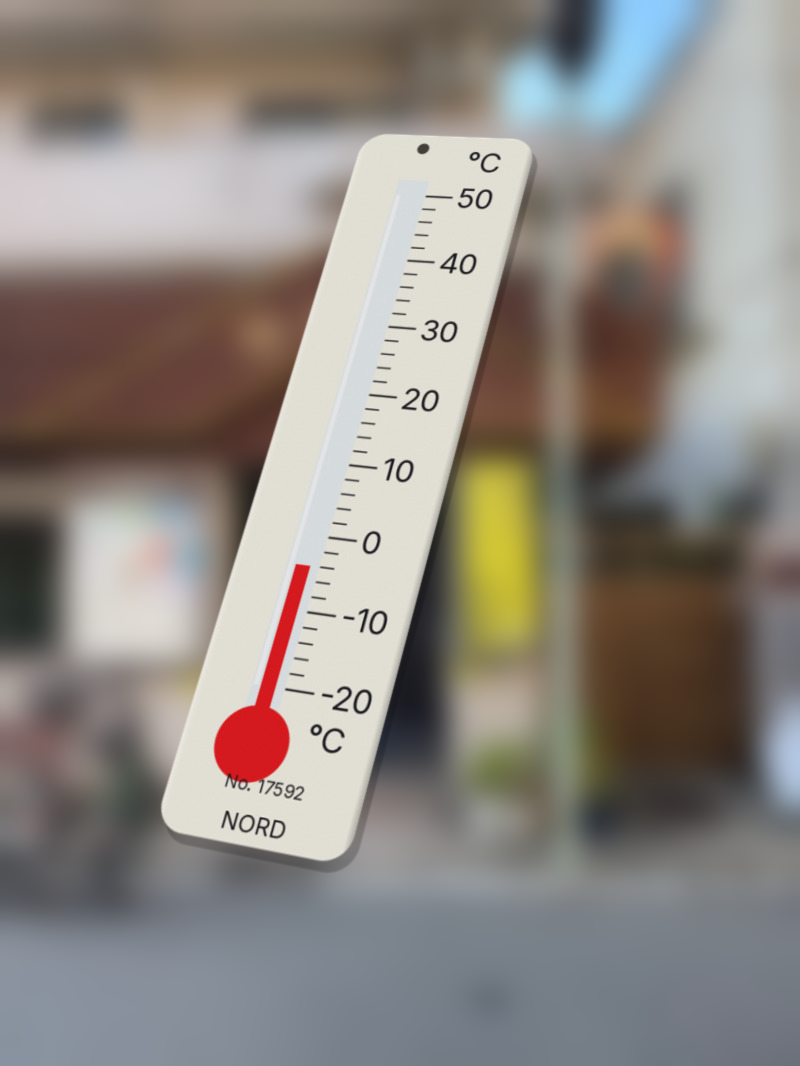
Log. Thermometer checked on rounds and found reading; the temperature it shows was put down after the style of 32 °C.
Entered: -4 °C
